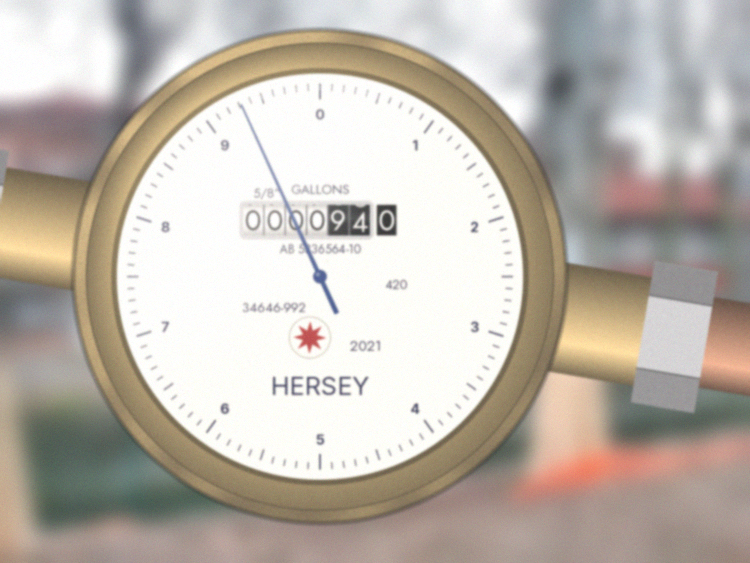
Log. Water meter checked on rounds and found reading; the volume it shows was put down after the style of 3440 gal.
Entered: 939.3 gal
